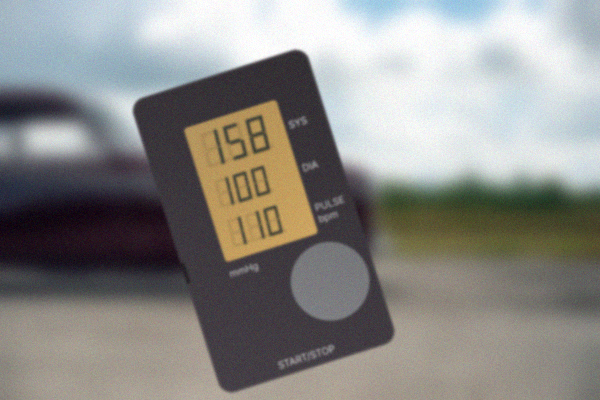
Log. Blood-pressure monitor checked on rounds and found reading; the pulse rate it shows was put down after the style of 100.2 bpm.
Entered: 110 bpm
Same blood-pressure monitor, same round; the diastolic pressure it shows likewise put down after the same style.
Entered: 100 mmHg
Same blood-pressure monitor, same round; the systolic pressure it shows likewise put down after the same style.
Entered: 158 mmHg
